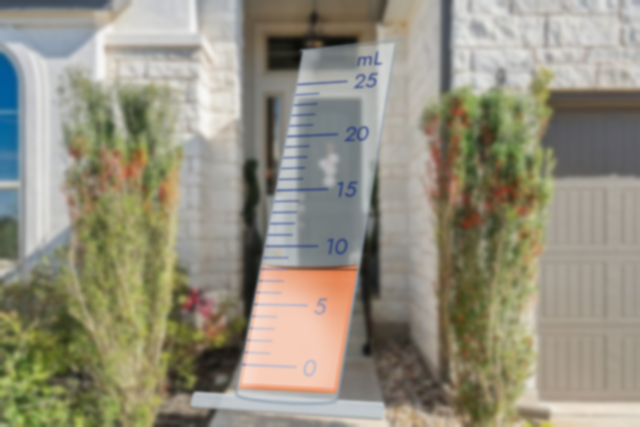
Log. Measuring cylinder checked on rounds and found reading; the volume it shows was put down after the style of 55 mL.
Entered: 8 mL
